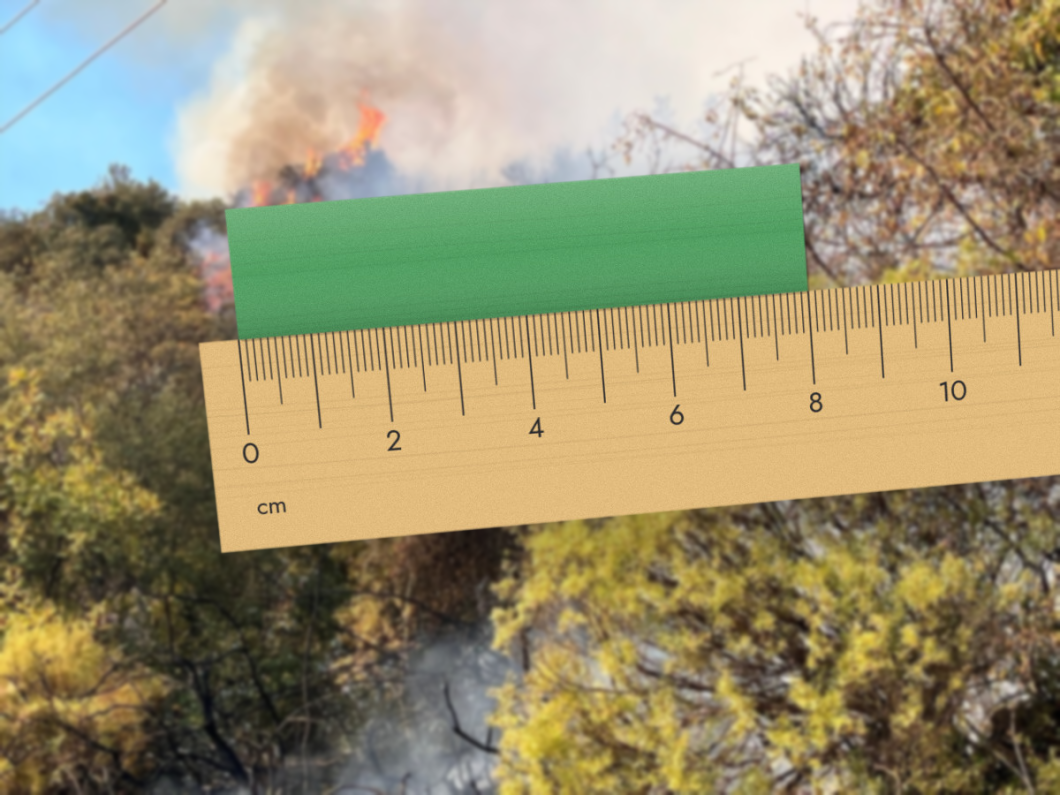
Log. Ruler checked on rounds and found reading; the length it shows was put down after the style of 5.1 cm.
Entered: 8 cm
